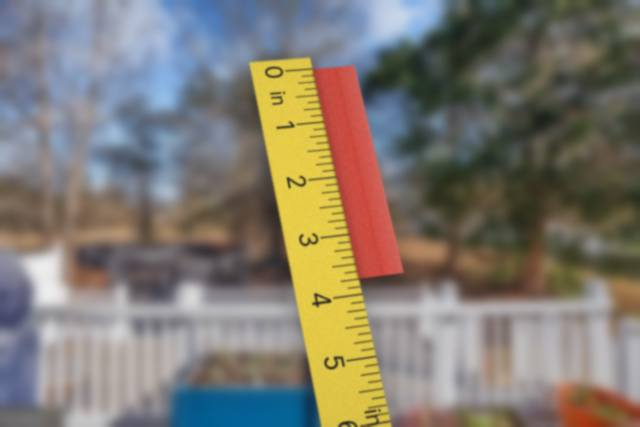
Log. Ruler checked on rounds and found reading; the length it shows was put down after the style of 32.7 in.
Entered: 3.75 in
